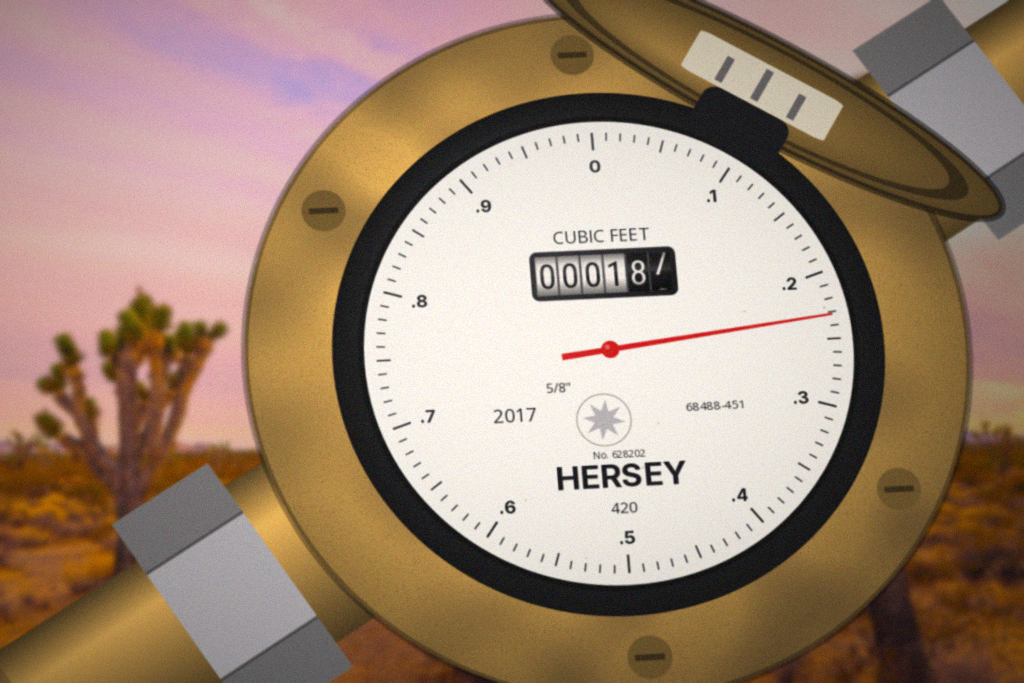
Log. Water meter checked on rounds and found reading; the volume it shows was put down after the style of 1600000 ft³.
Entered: 187.23 ft³
